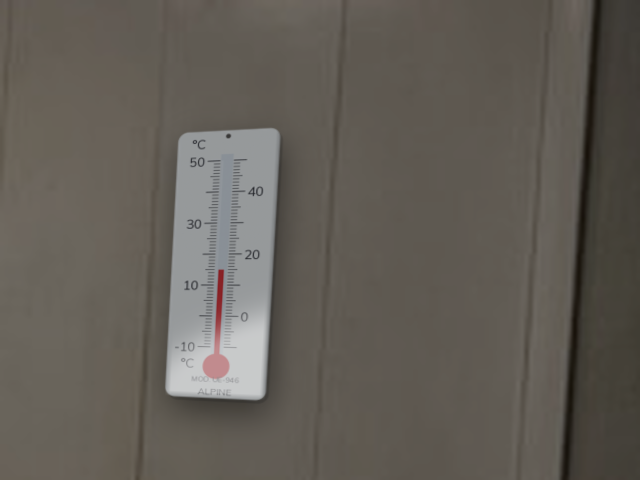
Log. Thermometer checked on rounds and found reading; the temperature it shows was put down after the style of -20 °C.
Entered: 15 °C
